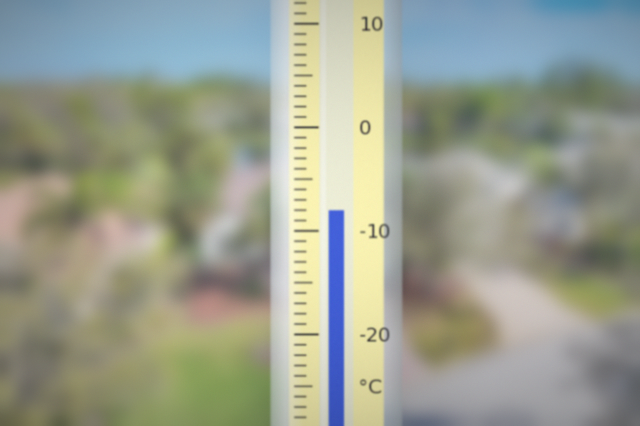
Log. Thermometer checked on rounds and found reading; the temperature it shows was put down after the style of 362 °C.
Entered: -8 °C
